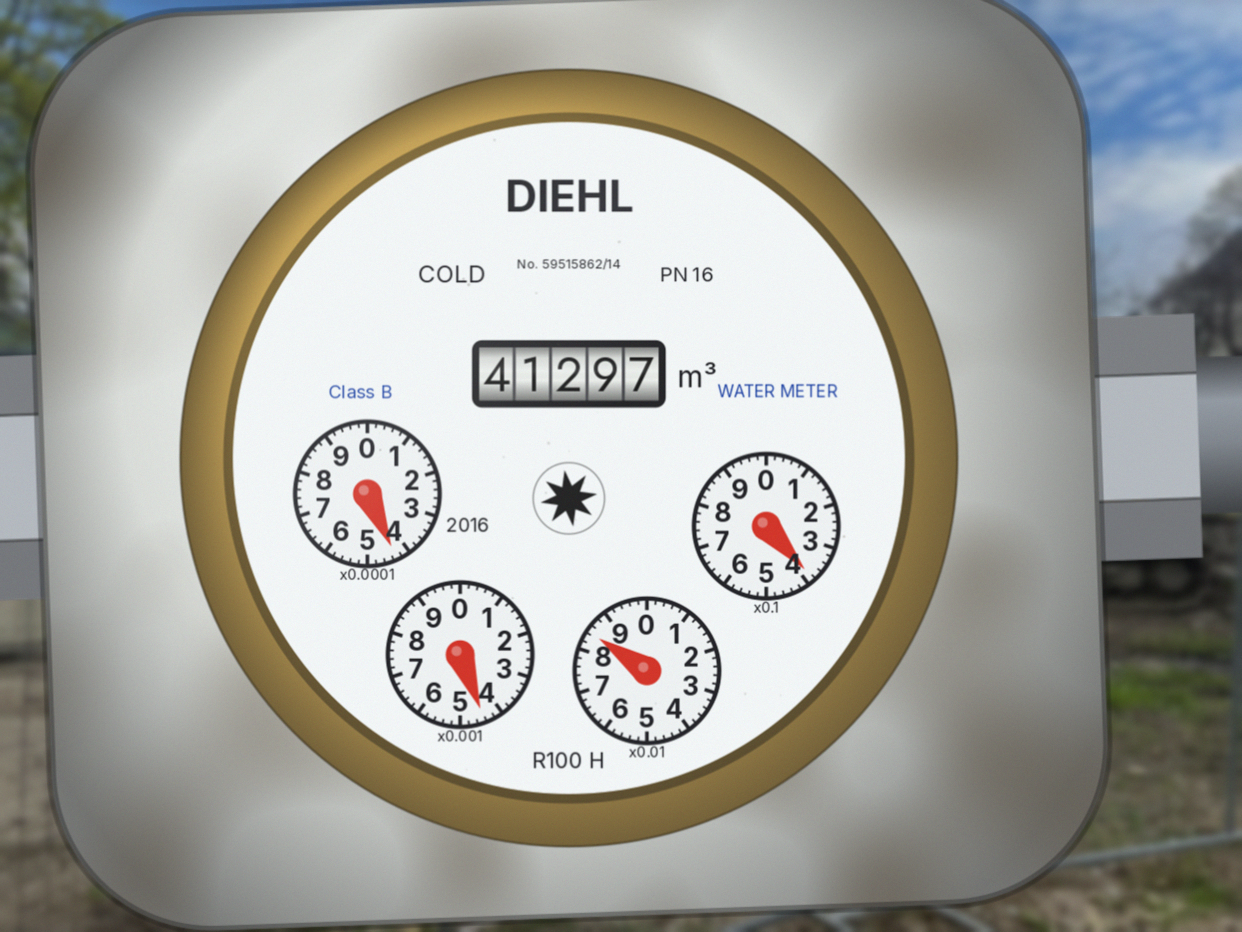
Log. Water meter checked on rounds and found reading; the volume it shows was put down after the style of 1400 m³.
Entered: 41297.3844 m³
